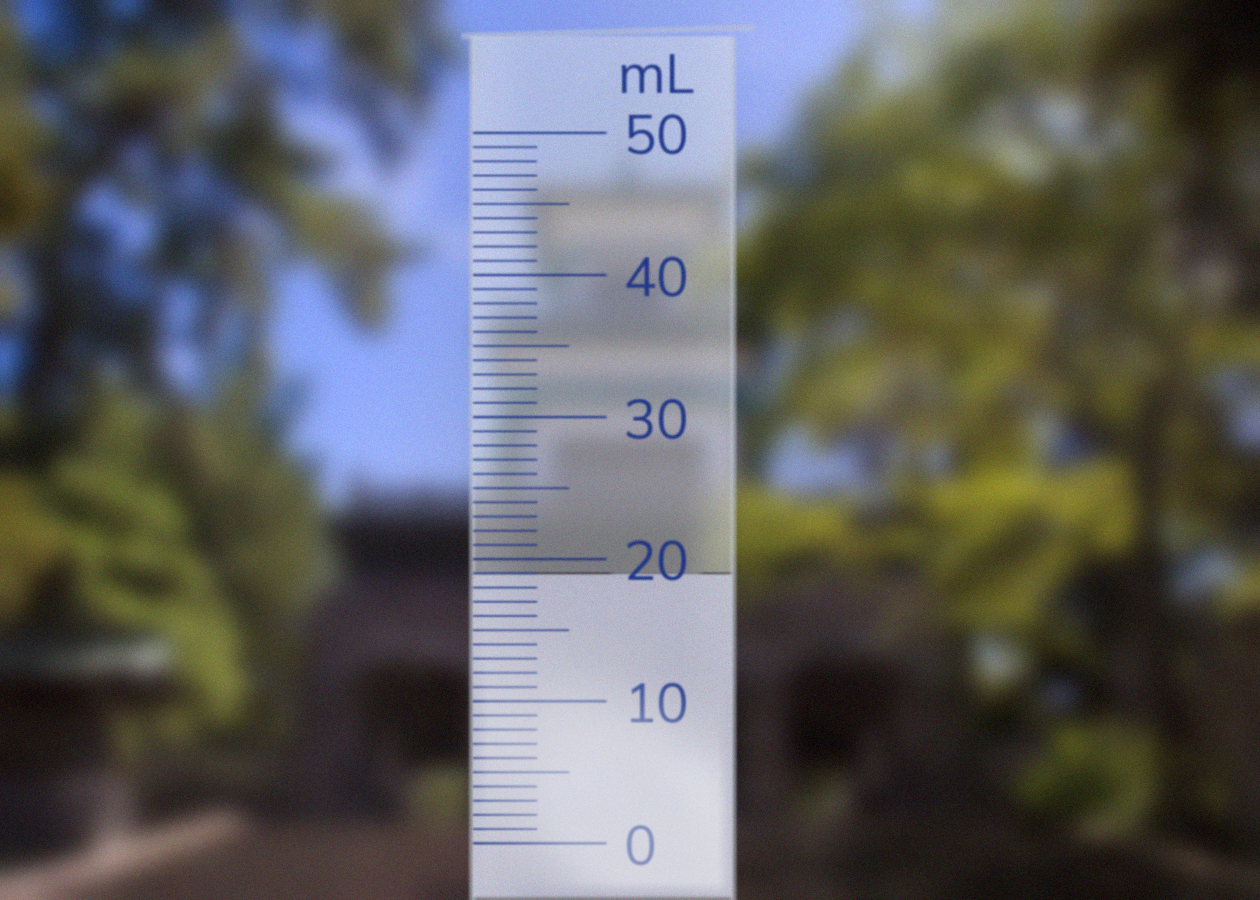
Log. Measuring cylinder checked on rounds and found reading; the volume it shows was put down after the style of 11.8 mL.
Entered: 19 mL
